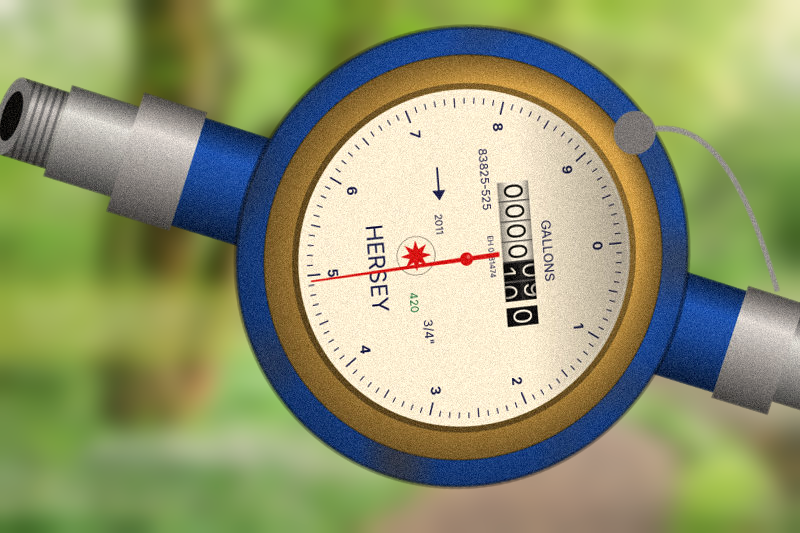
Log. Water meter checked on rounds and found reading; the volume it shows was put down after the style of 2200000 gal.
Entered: 94.9 gal
